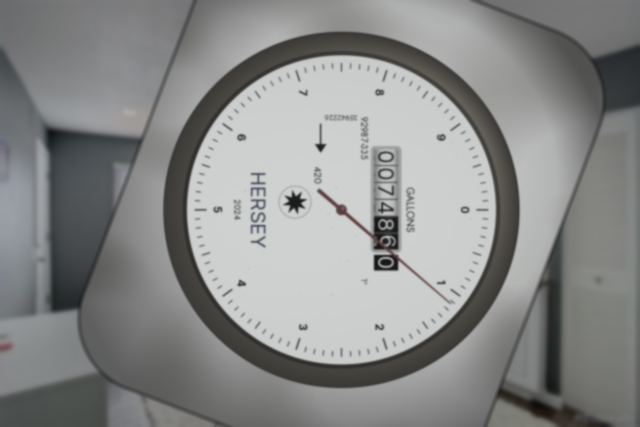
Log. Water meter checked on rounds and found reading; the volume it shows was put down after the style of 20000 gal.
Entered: 74861.1 gal
